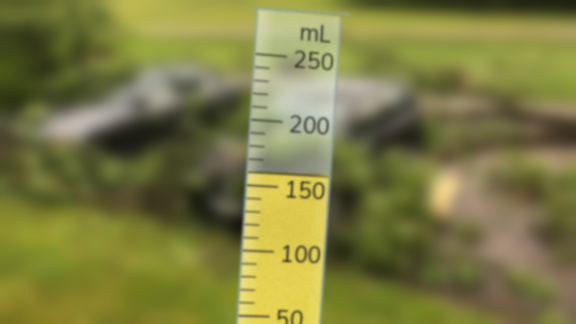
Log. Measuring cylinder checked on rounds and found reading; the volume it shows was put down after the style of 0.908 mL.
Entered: 160 mL
